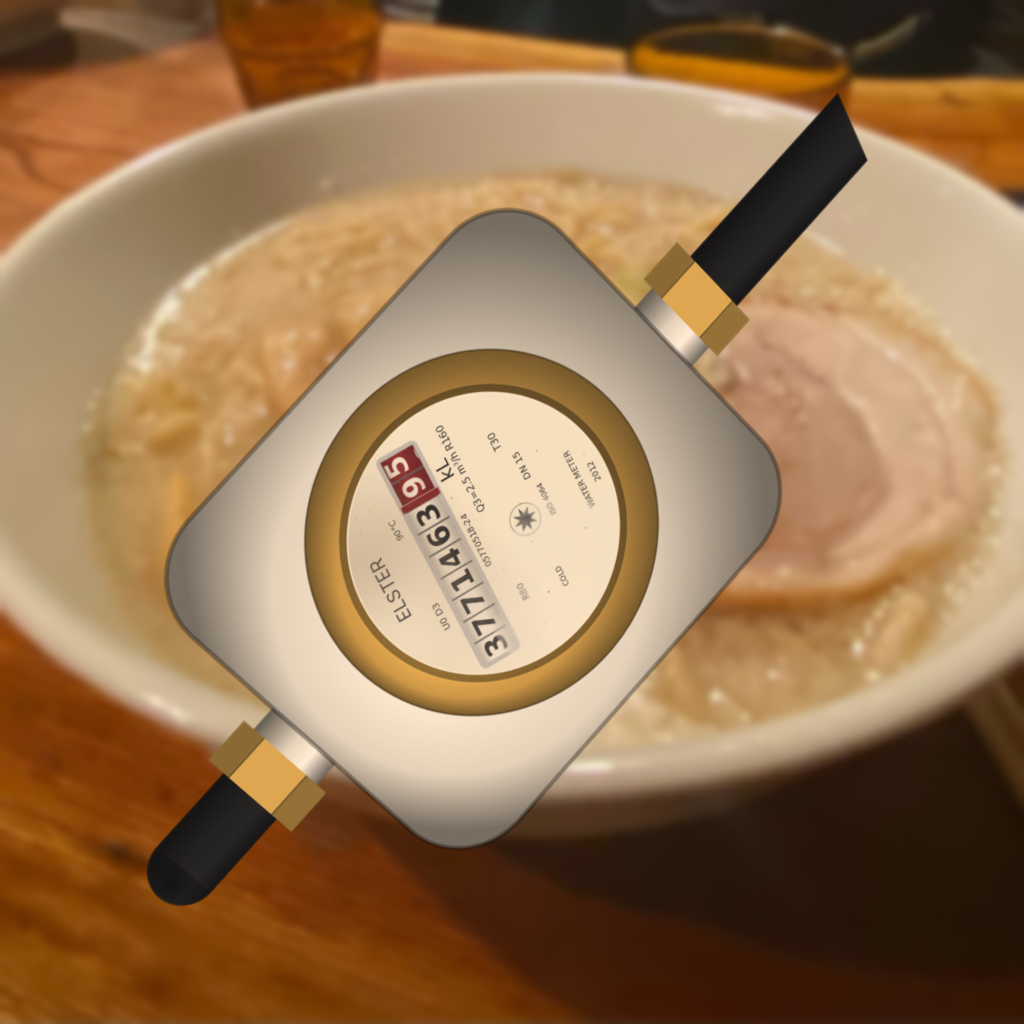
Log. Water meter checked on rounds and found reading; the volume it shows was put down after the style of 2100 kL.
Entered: 3771463.95 kL
